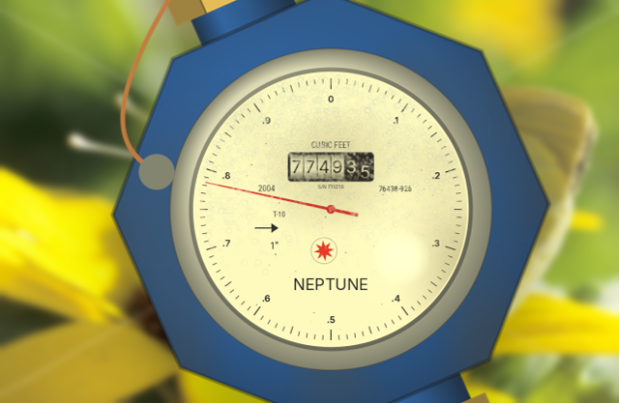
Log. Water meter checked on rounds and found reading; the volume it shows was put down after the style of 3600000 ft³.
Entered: 774934.78 ft³
